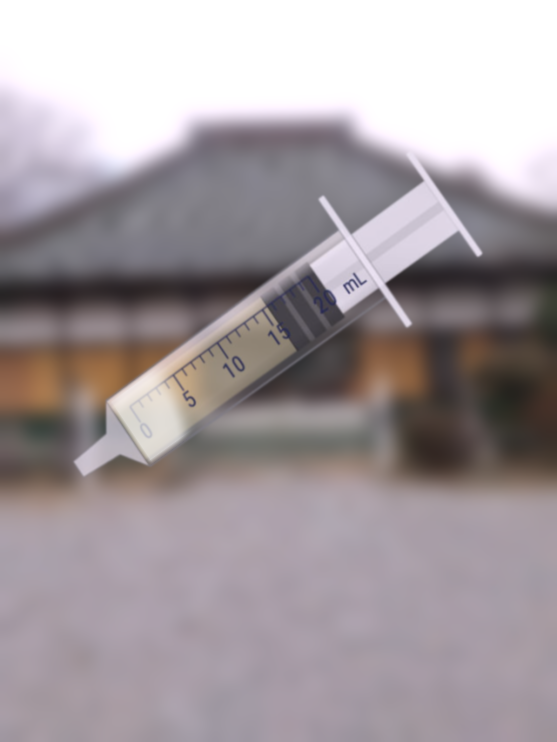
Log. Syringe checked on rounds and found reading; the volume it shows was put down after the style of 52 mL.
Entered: 15.5 mL
